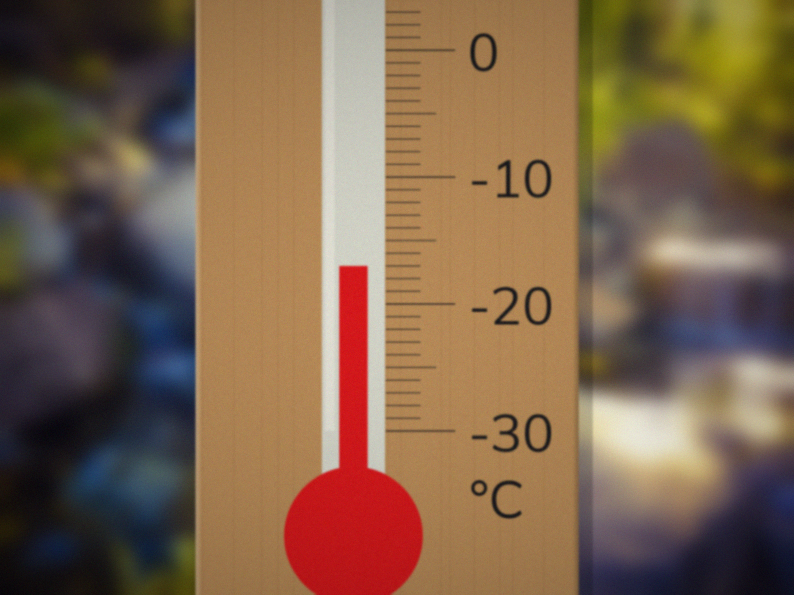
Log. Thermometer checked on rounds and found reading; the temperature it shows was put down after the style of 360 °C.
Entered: -17 °C
